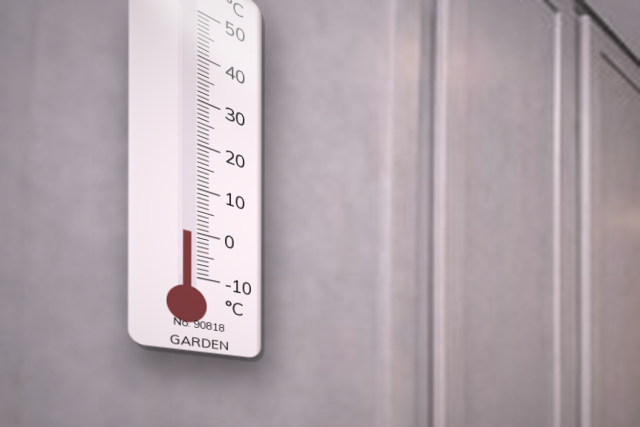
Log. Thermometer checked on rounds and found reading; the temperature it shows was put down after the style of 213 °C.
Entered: 0 °C
